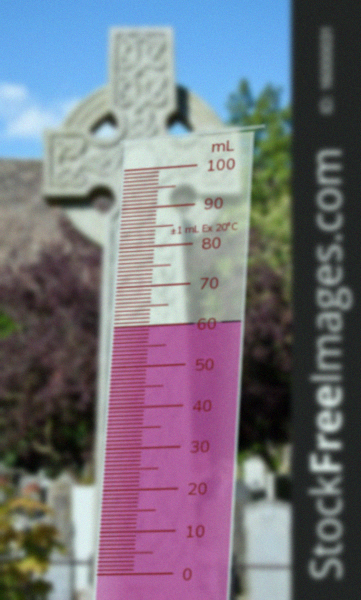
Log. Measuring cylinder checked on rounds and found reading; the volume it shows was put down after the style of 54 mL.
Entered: 60 mL
